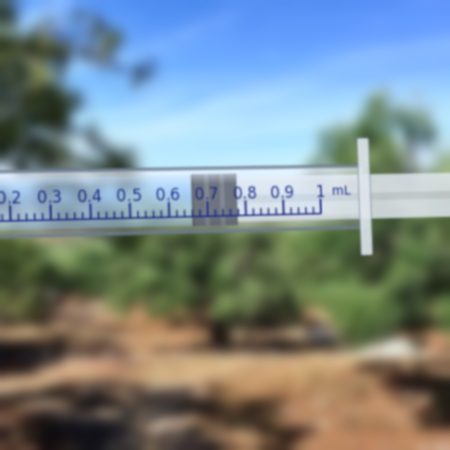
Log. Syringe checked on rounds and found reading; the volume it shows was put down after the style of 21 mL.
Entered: 0.66 mL
